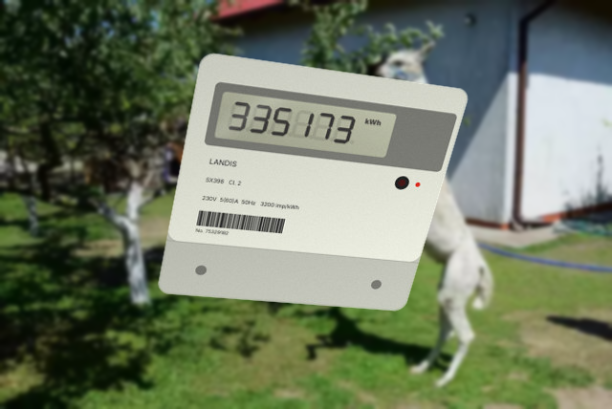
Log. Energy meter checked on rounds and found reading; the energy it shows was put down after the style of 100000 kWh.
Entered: 335173 kWh
